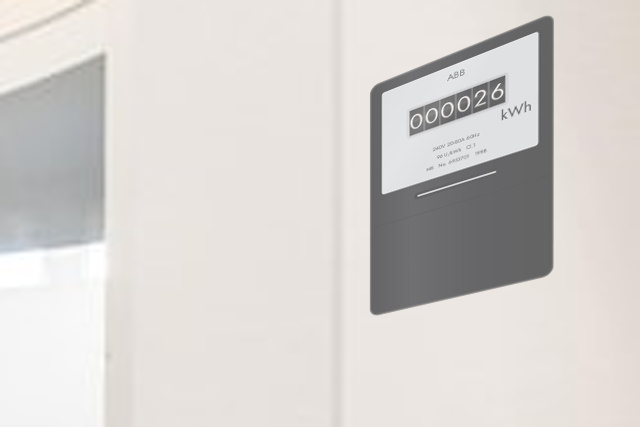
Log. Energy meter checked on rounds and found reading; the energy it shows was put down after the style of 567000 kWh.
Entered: 26 kWh
